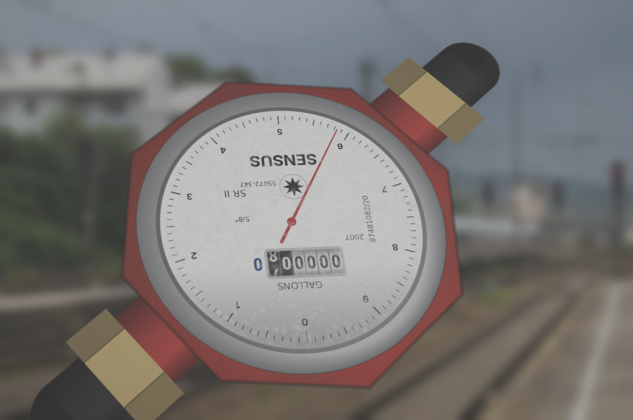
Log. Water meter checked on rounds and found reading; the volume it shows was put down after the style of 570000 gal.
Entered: 75.8 gal
